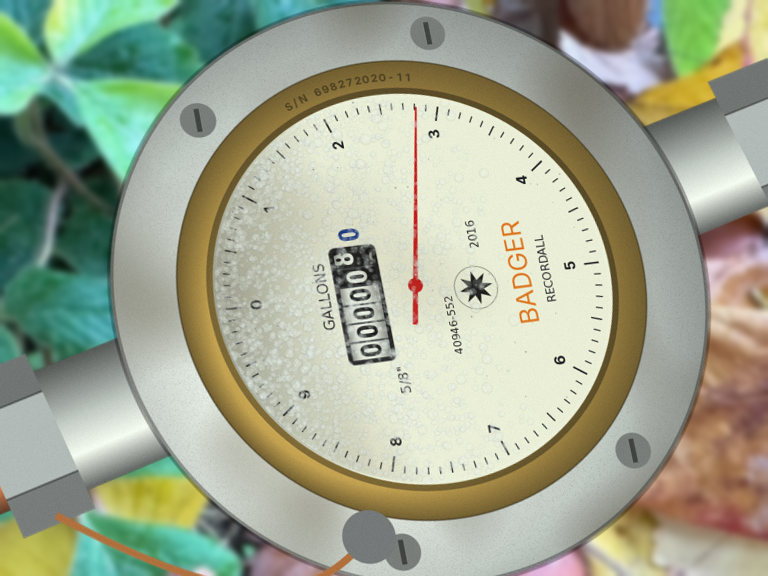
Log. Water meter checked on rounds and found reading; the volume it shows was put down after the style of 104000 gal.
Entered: 82.8 gal
